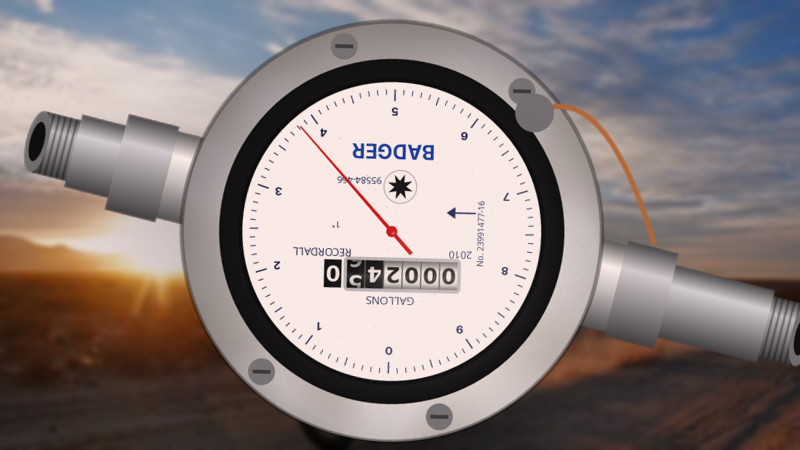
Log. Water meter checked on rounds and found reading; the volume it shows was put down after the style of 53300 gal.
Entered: 2453.8 gal
